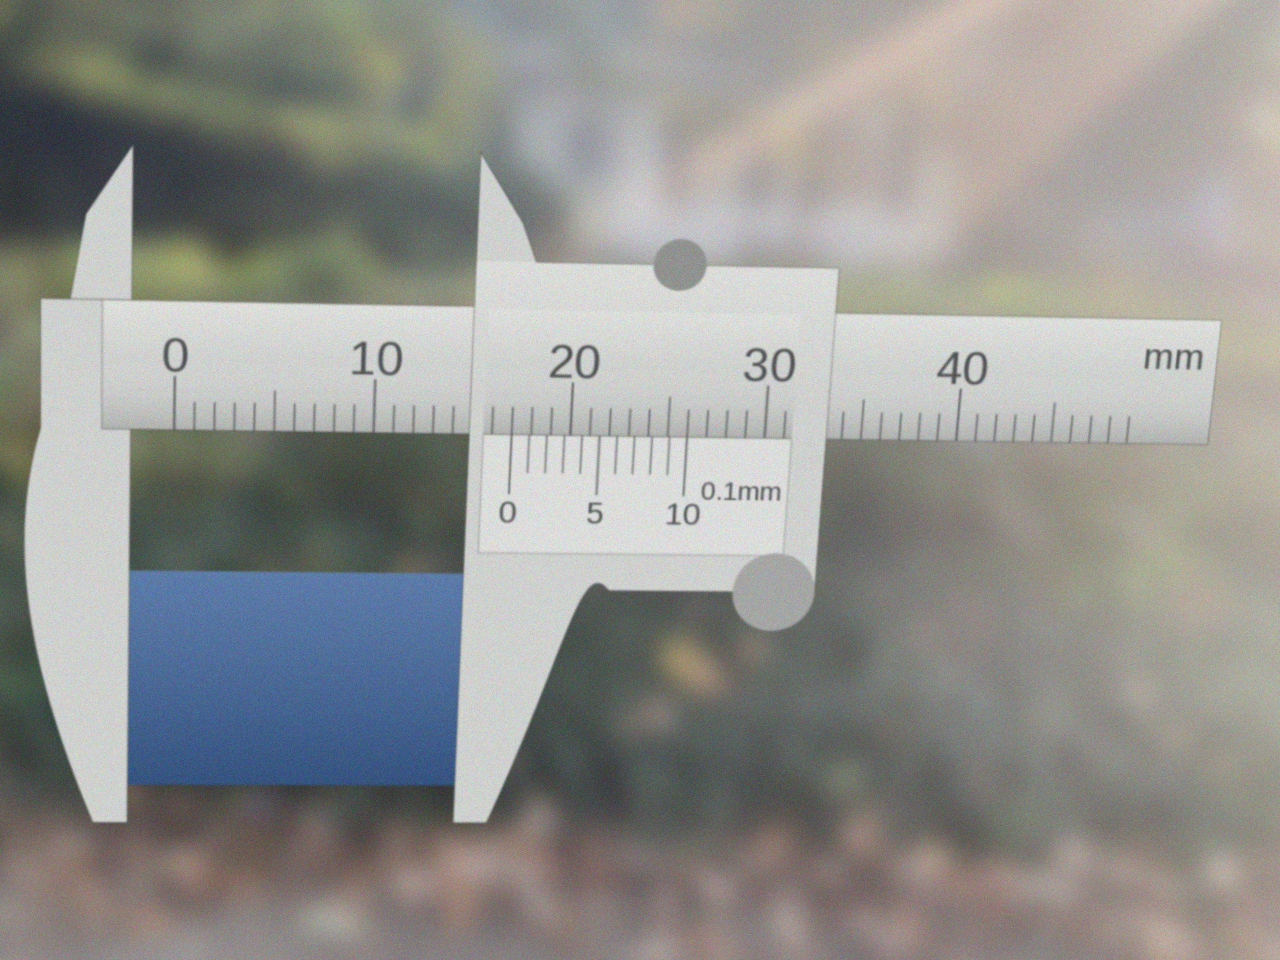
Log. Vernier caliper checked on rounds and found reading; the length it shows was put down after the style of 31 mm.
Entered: 17.0 mm
